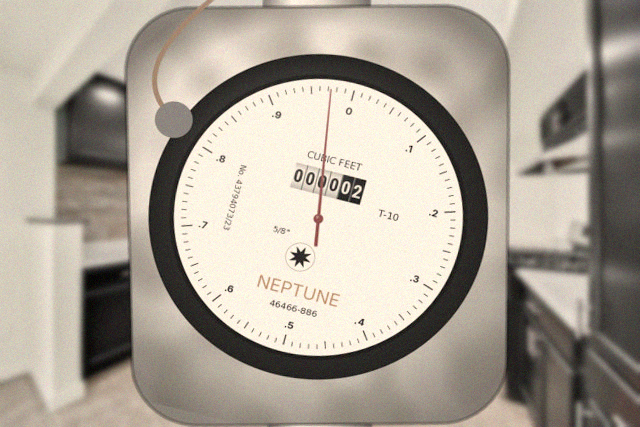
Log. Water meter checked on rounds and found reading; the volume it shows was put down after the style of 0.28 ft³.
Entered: 1.97 ft³
